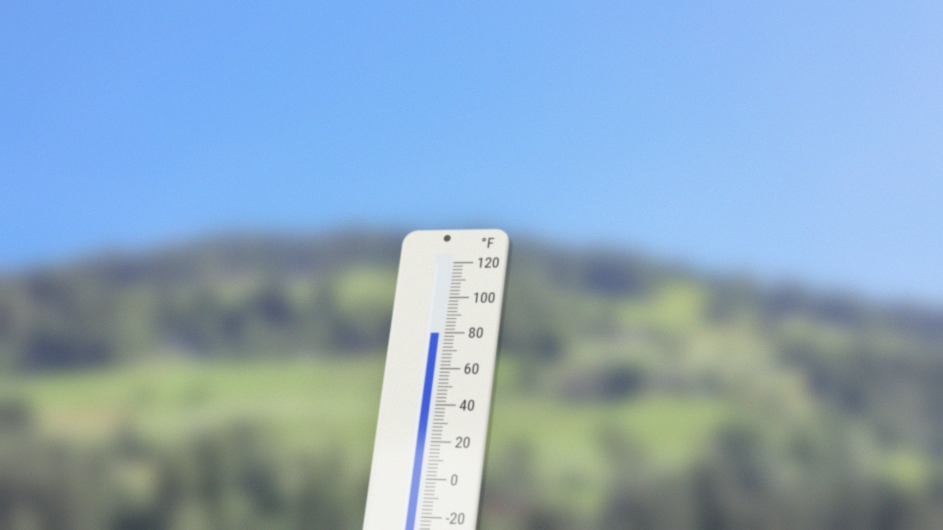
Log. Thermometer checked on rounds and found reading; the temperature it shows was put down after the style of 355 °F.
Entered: 80 °F
